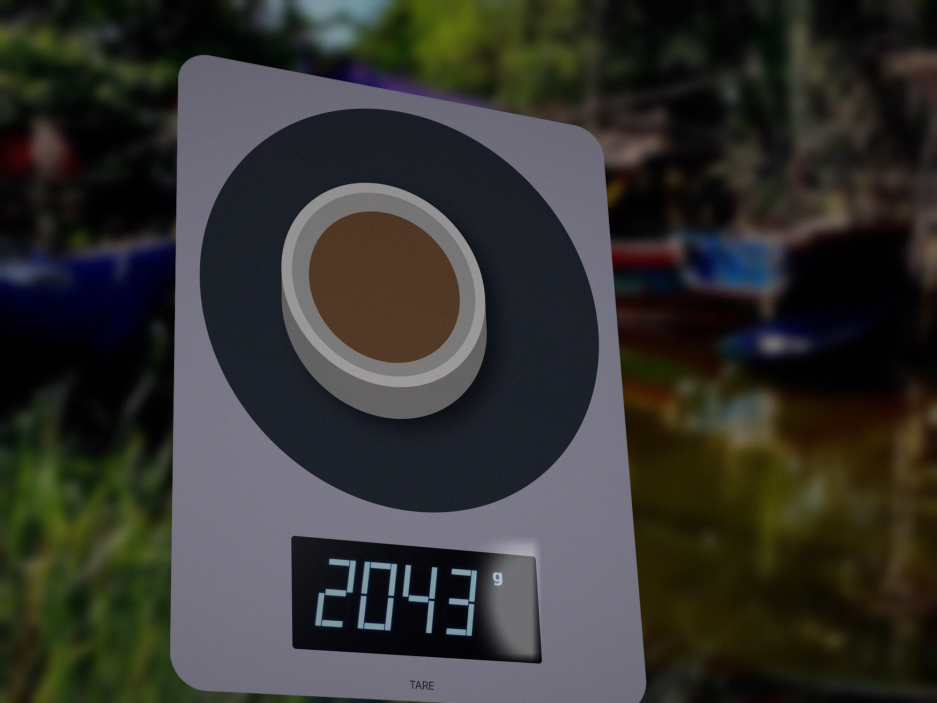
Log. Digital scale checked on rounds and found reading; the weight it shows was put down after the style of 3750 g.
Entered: 2043 g
